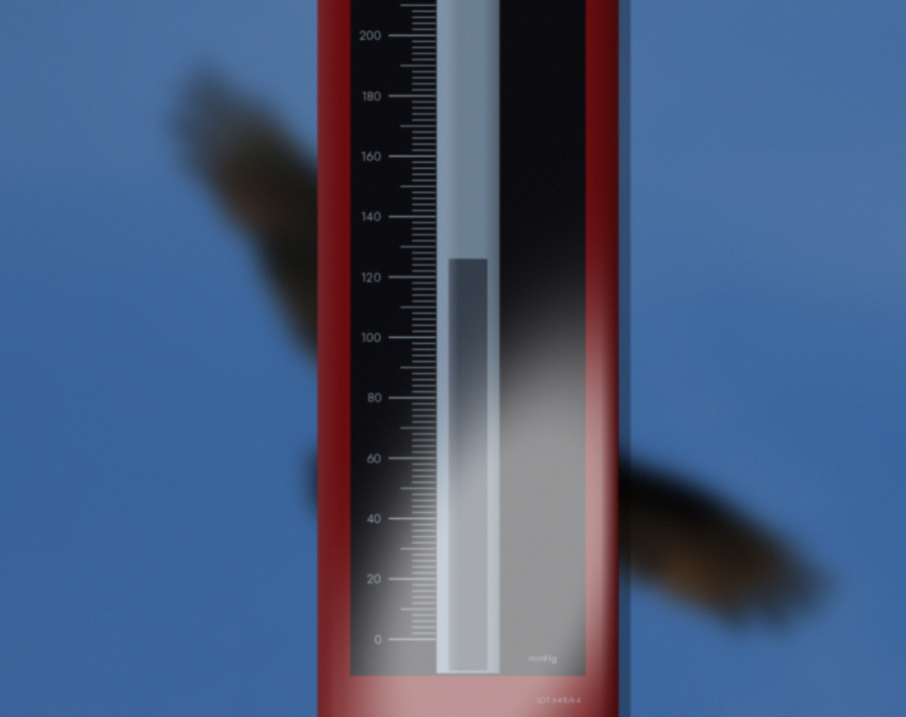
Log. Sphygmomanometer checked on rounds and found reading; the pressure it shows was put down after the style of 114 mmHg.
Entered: 126 mmHg
